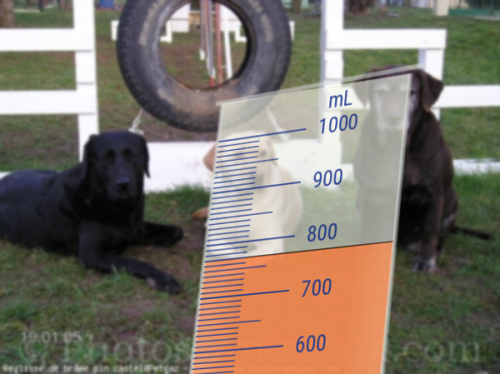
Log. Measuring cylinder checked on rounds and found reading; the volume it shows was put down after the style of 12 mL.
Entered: 770 mL
